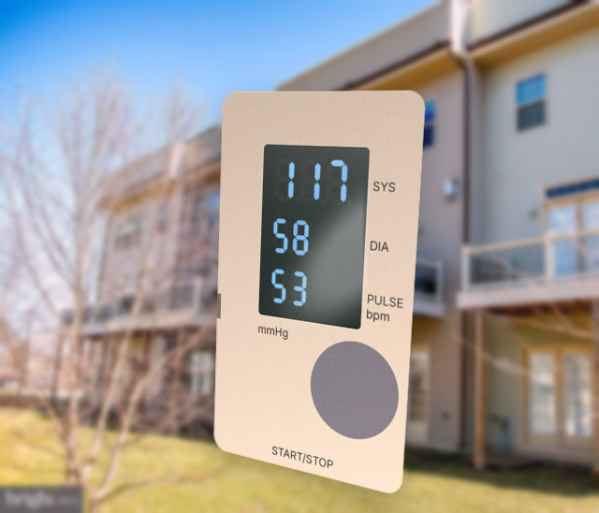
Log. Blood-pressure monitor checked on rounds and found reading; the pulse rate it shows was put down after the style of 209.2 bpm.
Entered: 53 bpm
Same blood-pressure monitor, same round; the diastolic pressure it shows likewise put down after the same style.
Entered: 58 mmHg
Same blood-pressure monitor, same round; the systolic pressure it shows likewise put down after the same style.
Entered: 117 mmHg
